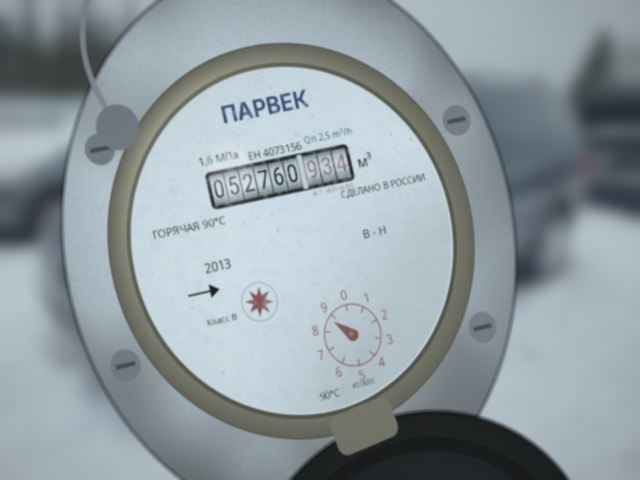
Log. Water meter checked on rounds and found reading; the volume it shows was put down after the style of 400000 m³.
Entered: 52760.9348 m³
